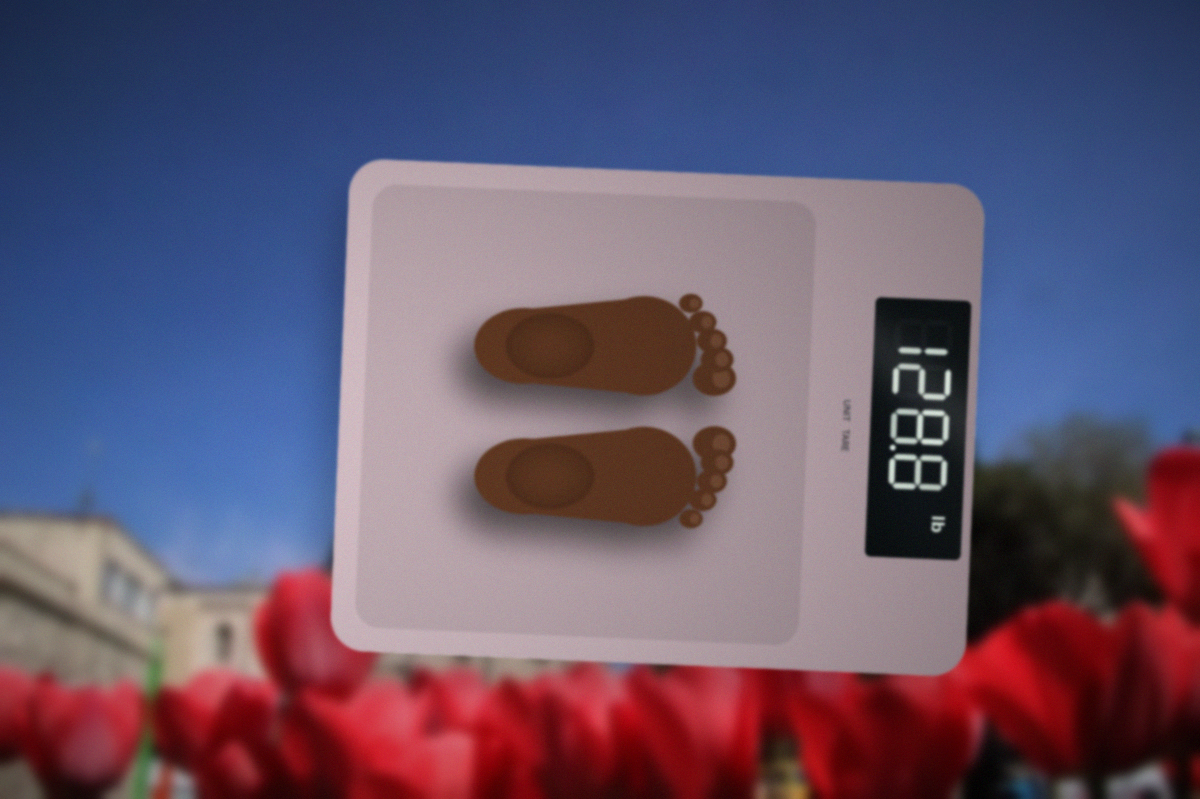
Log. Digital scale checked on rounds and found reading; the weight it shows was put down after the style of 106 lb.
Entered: 128.8 lb
